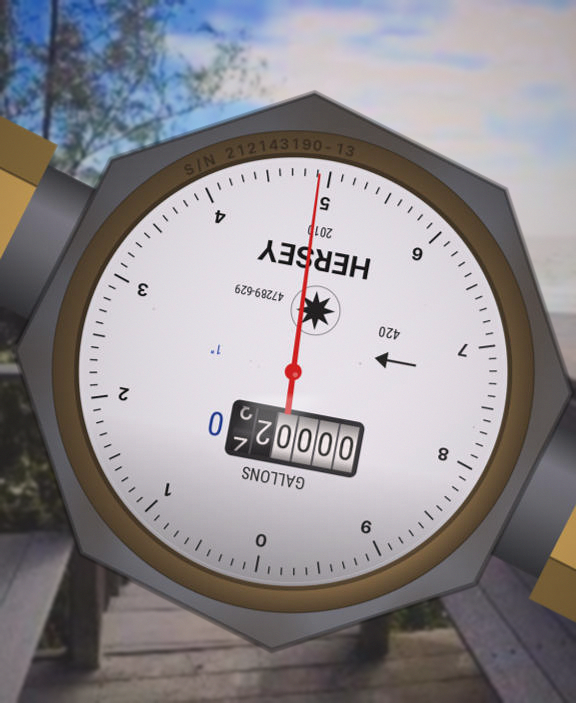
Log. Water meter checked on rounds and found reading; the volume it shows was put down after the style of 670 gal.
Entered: 224.9 gal
